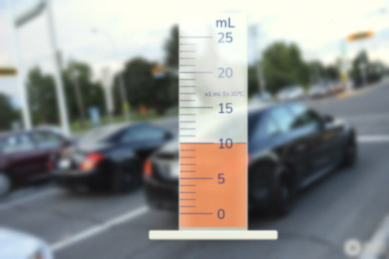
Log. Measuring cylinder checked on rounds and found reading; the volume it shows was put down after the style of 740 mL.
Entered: 10 mL
